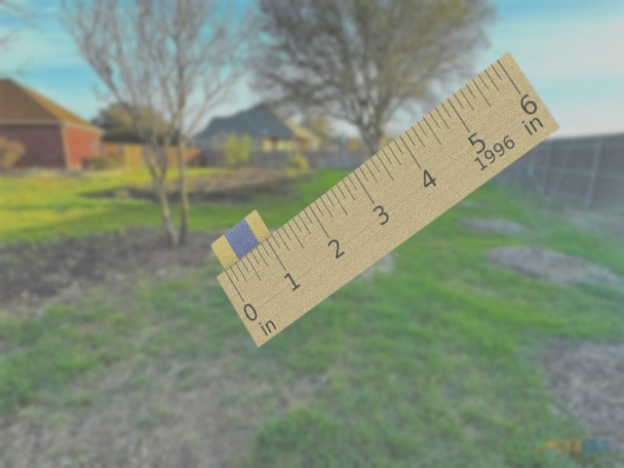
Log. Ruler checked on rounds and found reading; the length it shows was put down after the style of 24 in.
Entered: 1.125 in
